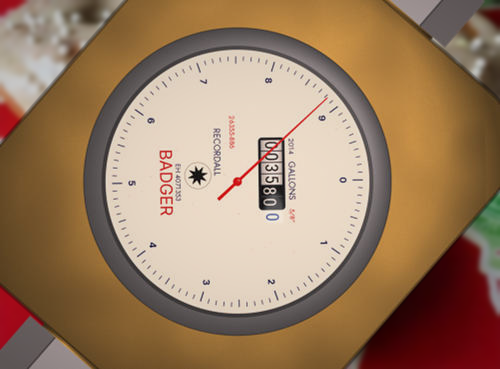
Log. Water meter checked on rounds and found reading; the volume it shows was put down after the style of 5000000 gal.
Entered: 35798.8 gal
